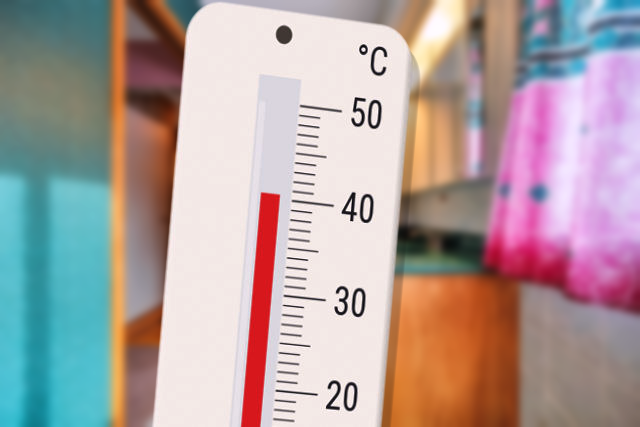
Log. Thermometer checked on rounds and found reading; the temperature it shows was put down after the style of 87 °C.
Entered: 40.5 °C
